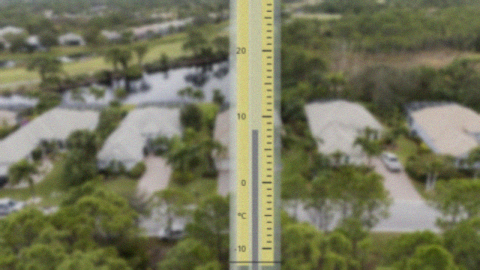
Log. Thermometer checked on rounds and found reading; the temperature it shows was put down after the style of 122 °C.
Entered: 8 °C
